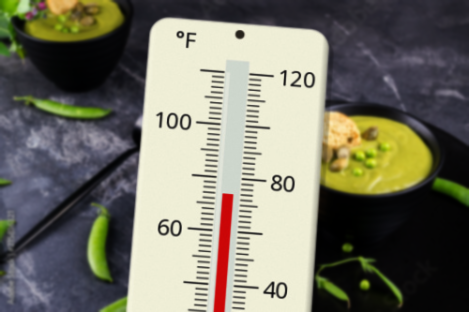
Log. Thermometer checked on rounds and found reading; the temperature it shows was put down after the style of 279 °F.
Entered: 74 °F
